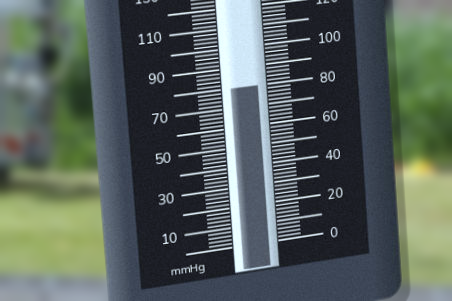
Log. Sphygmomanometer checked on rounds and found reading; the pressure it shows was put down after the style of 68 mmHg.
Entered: 80 mmHg
